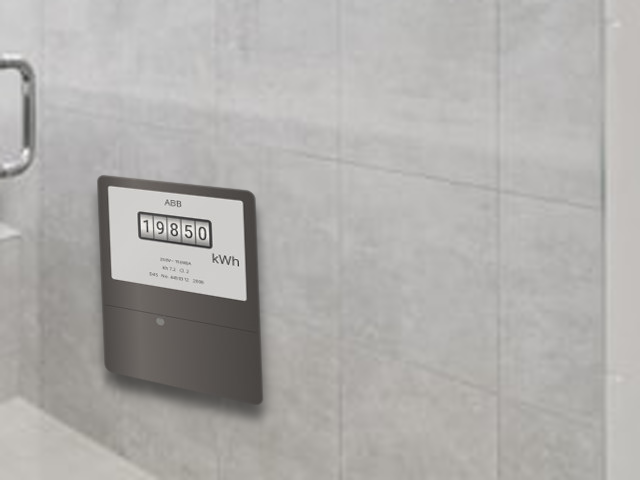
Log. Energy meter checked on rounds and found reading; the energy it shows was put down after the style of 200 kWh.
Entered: 19850 kWh
